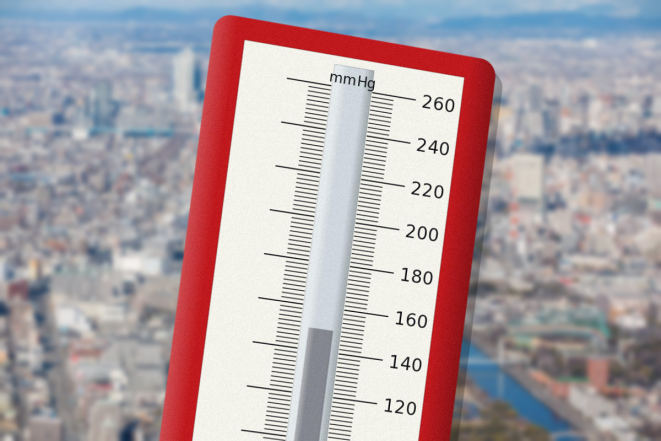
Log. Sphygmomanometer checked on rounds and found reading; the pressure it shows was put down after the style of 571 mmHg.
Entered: 150 mmHg
